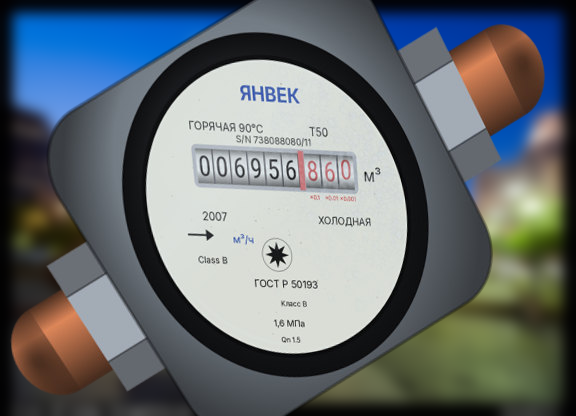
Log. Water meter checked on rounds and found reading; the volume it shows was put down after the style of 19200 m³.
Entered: 6956.860 m³
